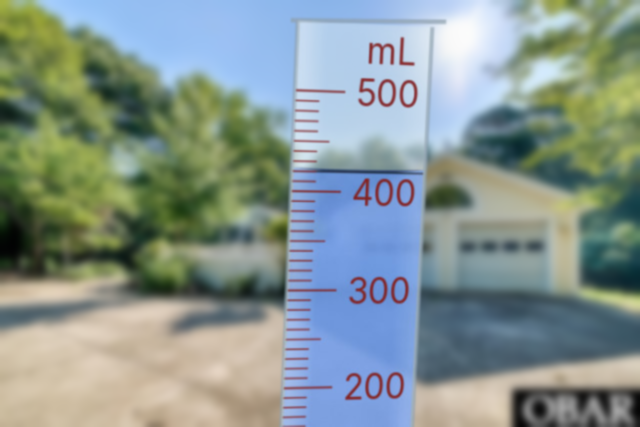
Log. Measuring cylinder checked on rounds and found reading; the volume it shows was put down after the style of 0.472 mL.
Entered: 420 mL
